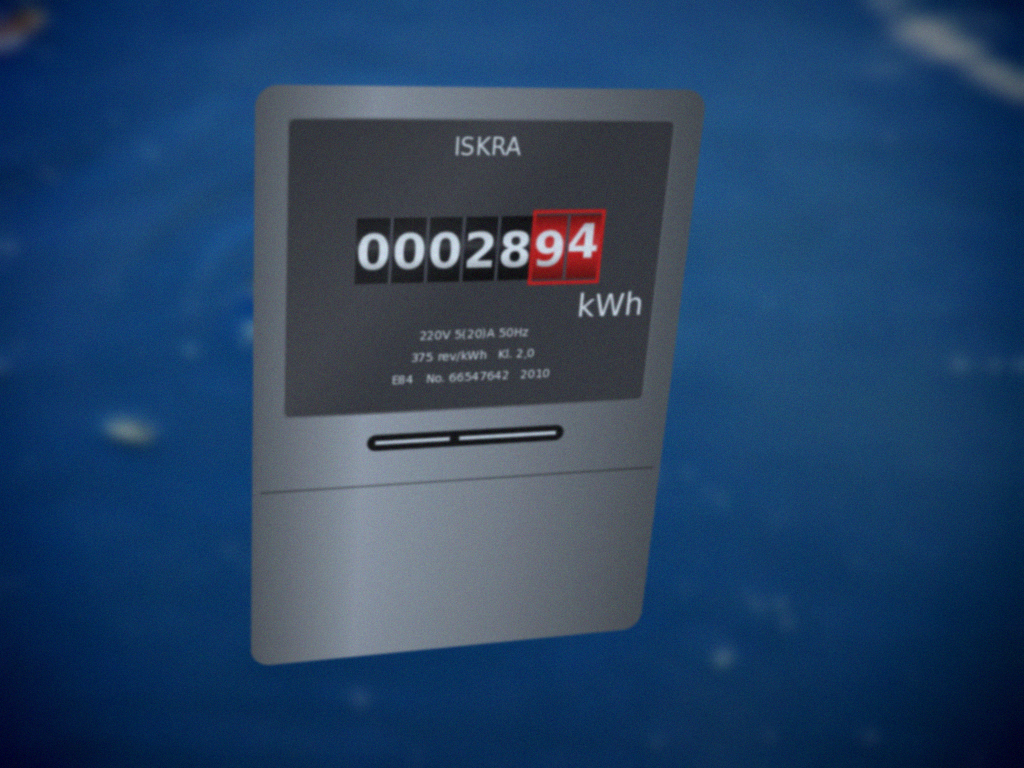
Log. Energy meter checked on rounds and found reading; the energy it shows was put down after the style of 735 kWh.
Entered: 28.94 kWh
